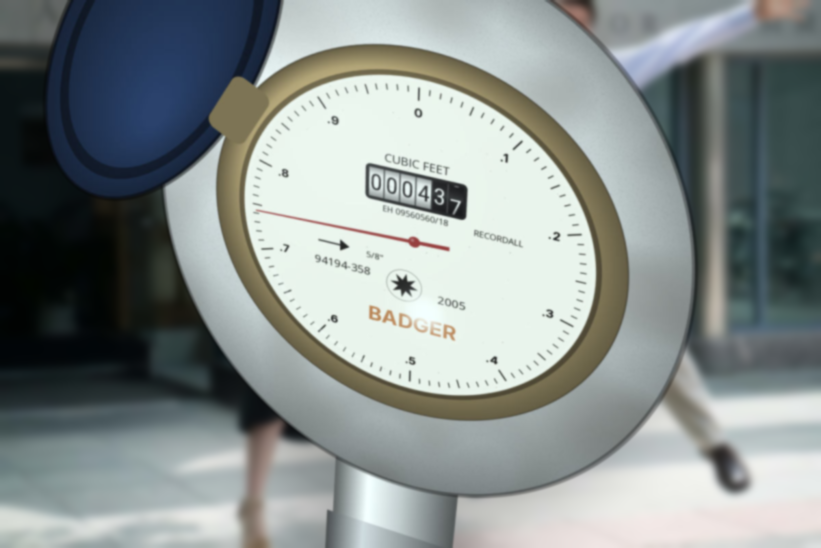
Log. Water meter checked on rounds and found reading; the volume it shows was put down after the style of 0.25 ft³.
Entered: 436.74 ft³
